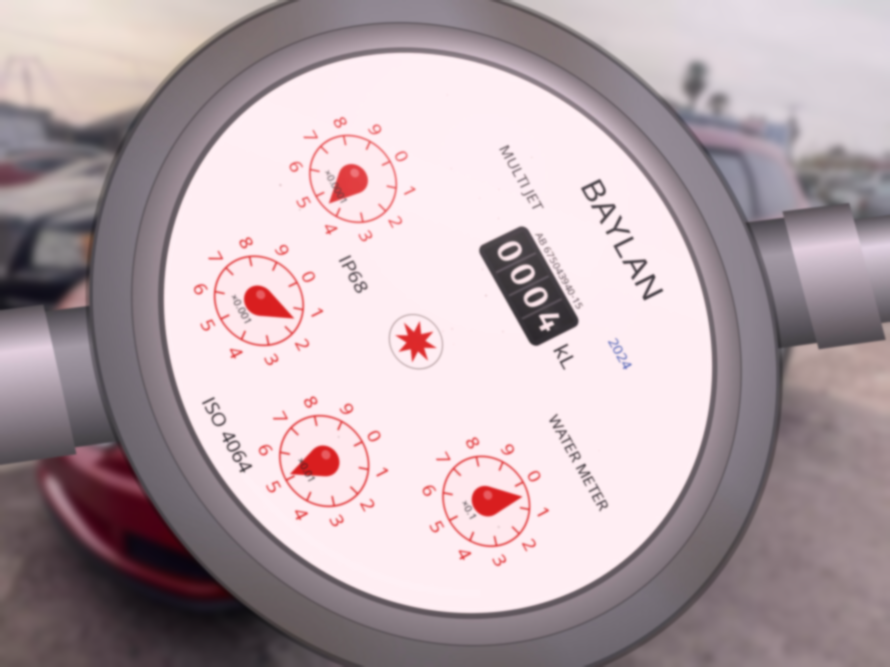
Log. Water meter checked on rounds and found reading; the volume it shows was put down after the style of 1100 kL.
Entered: 4.0514 kL
